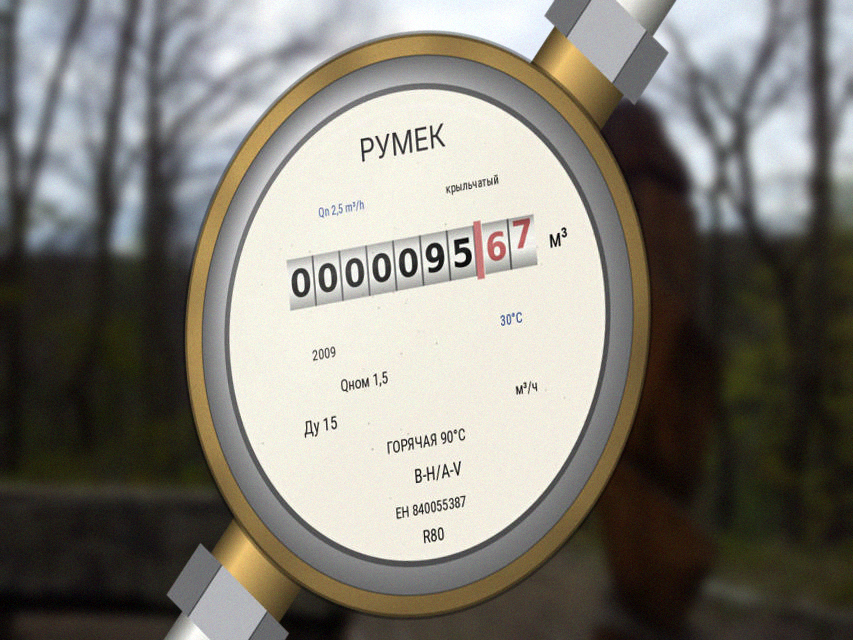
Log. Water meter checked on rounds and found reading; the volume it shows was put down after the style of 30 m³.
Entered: 95.67 m³
